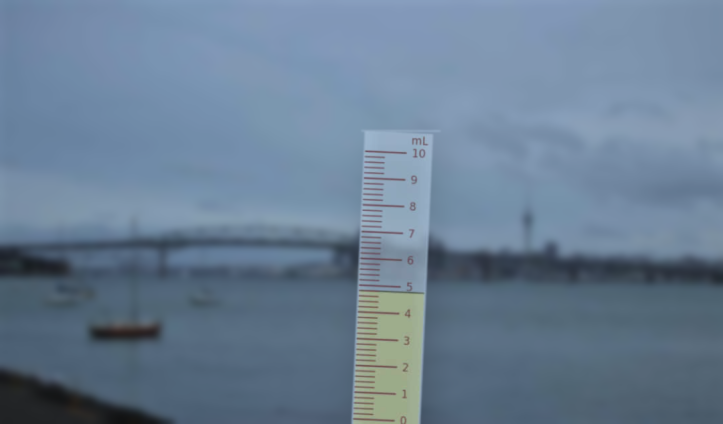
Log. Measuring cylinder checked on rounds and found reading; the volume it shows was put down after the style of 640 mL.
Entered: 4.8 mL
